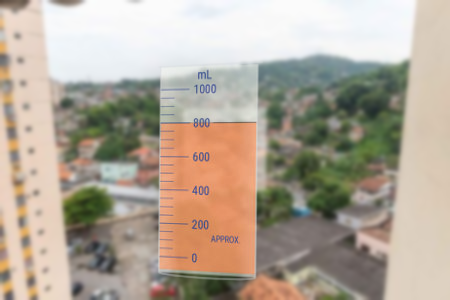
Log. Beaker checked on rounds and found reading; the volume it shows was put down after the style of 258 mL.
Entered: 800 mL
